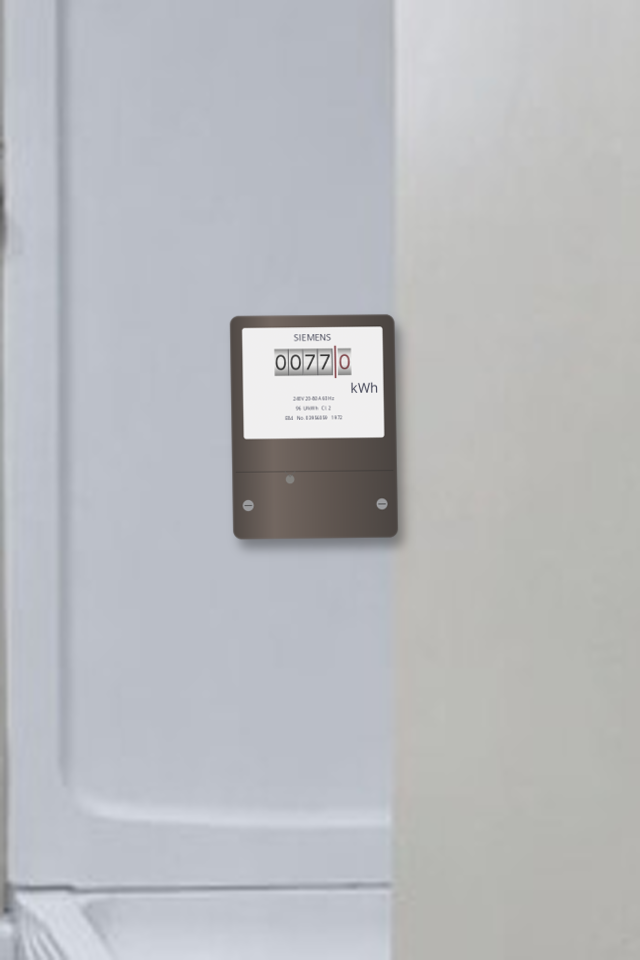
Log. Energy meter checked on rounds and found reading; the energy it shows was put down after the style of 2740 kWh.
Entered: 77.0 kWh
